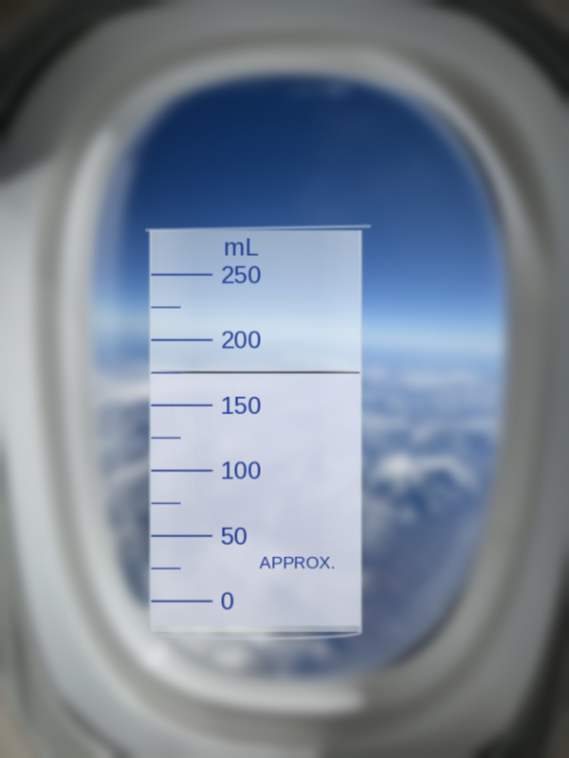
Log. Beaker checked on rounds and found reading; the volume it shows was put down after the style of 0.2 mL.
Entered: 175 mL
